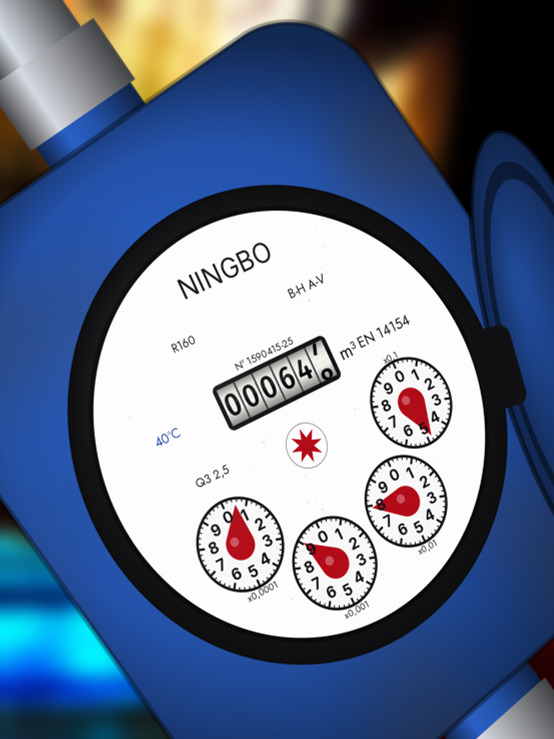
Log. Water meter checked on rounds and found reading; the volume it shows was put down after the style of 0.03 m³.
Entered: 647.4790 m³
